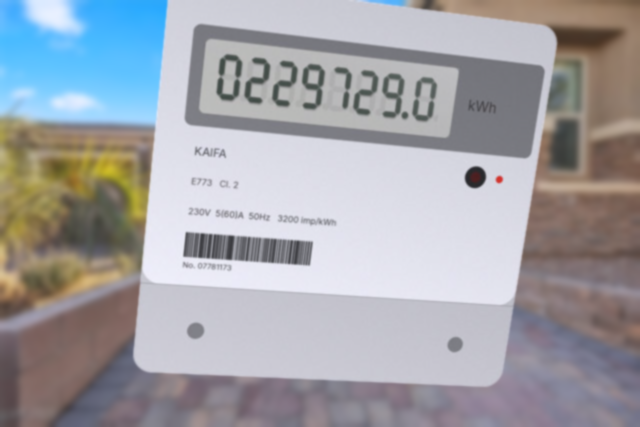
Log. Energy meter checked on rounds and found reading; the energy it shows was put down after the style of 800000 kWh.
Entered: 229729.0 kWh
